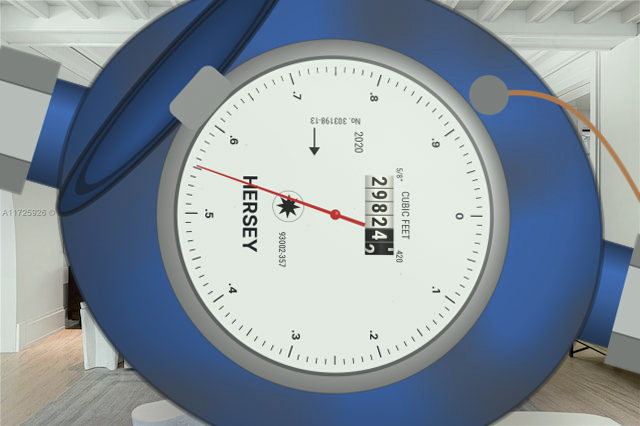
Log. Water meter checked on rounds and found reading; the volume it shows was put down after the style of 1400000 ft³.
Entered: 298241.55 ft³
